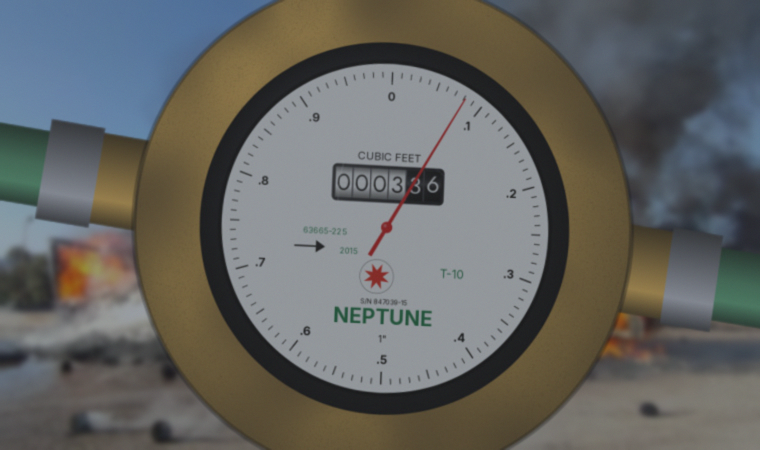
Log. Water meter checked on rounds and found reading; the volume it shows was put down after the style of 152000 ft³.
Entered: 336.08 ft³
